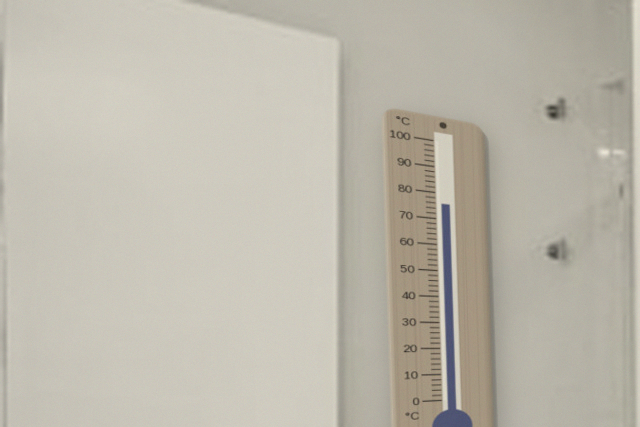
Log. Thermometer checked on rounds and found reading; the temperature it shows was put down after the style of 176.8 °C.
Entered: 76 °C
